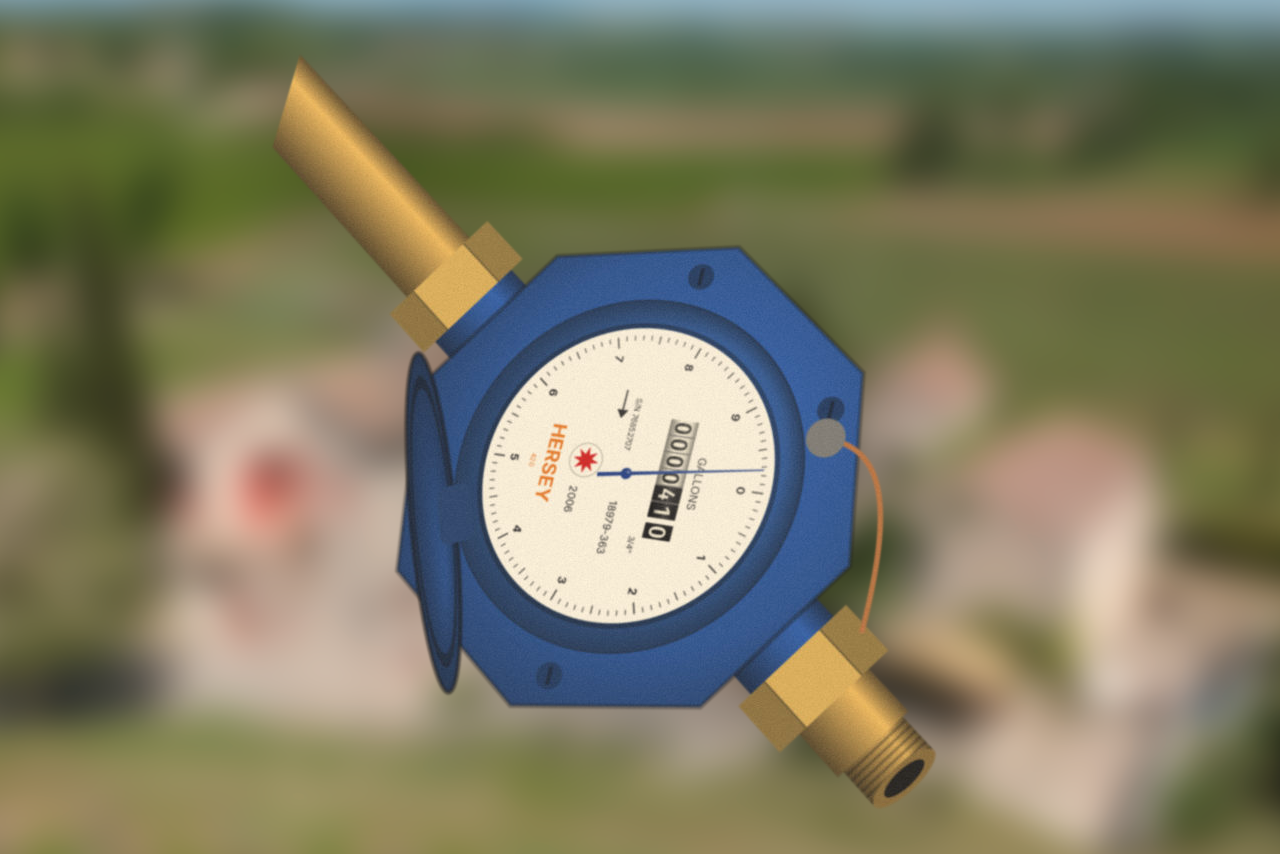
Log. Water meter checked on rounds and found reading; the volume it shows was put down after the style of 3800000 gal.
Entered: 409.7 gal
